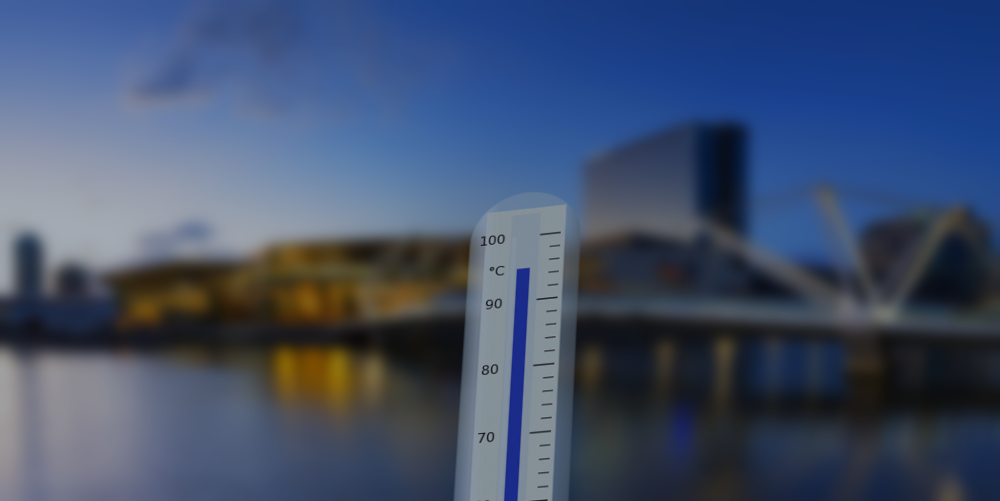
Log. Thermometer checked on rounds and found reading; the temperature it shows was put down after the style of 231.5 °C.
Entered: 95 °C
